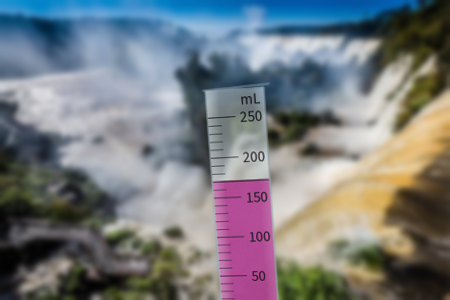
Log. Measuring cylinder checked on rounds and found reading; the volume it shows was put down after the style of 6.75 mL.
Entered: 170 mL
